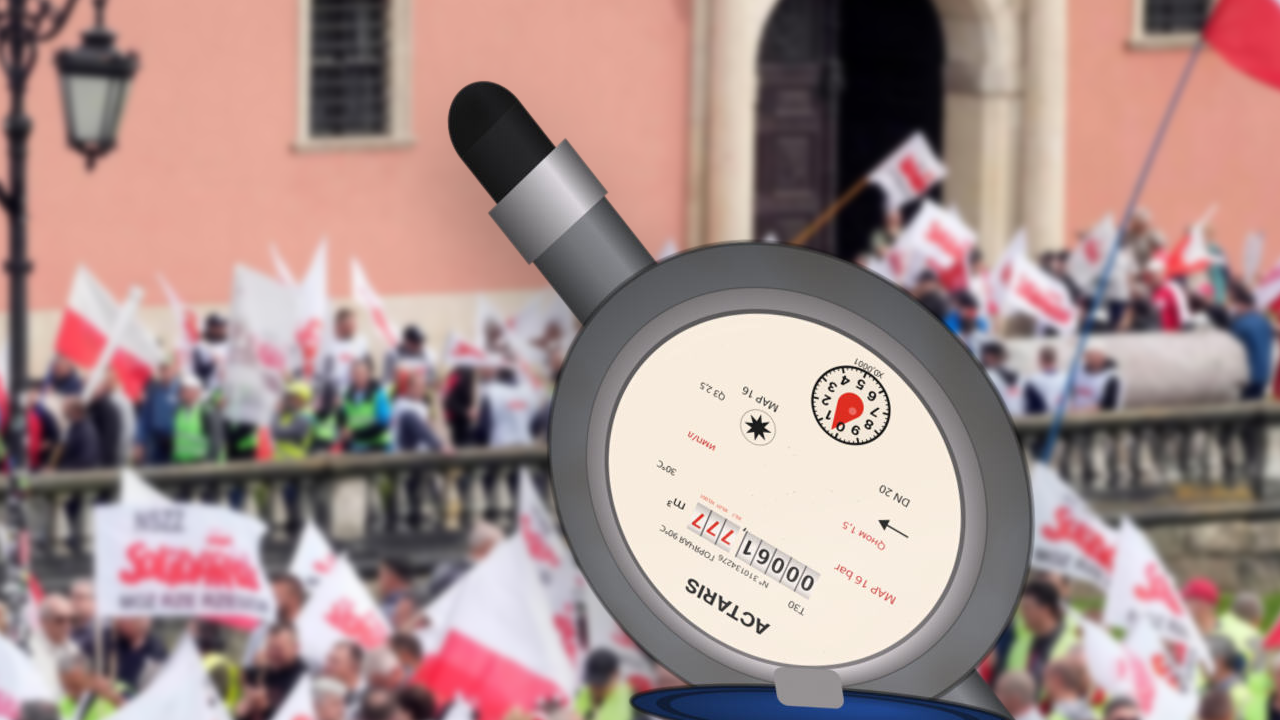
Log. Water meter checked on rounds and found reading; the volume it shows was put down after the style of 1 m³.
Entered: 61.7770 m³
